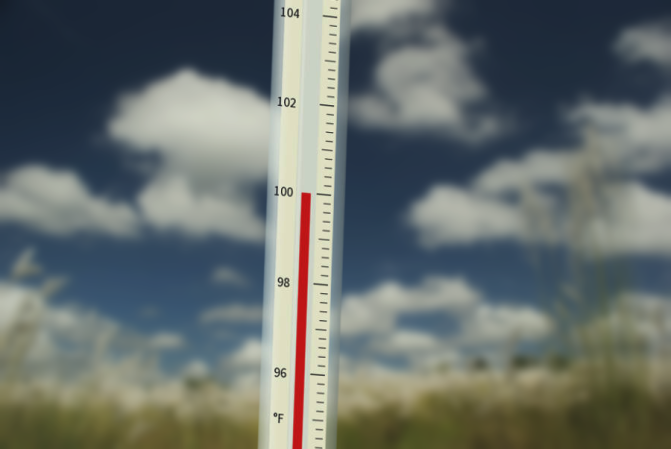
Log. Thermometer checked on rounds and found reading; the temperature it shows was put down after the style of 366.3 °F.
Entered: 100 °F
